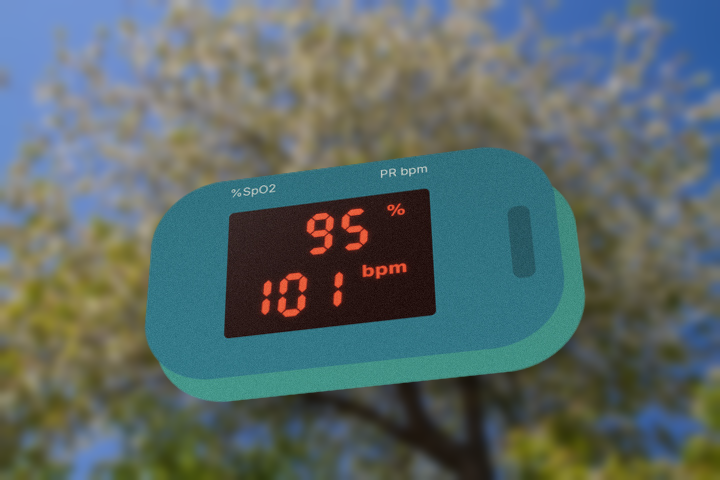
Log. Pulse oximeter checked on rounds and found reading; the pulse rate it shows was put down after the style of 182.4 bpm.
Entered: 101 bpm
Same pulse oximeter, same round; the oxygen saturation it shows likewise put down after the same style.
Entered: 95 %
